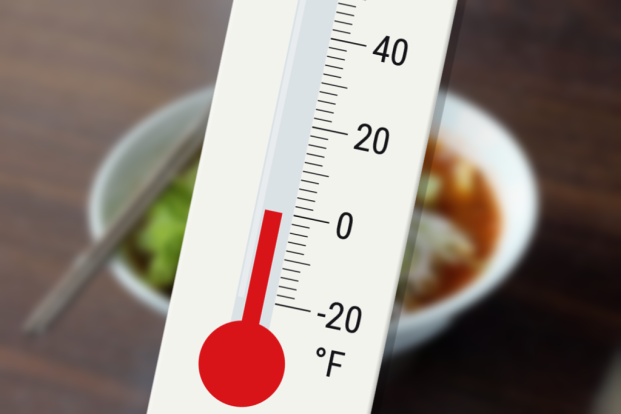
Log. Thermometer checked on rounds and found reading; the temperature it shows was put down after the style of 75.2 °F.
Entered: 0 °F
